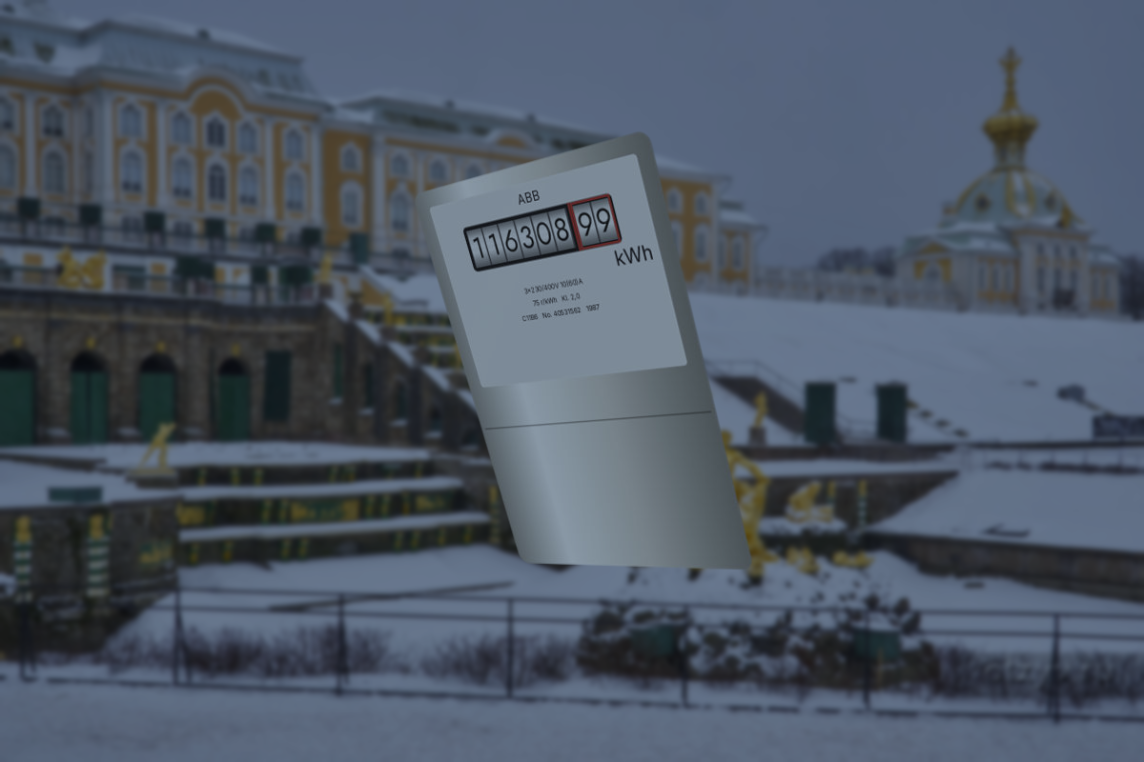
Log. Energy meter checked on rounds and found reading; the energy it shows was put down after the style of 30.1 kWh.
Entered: 116308.99 kWh
